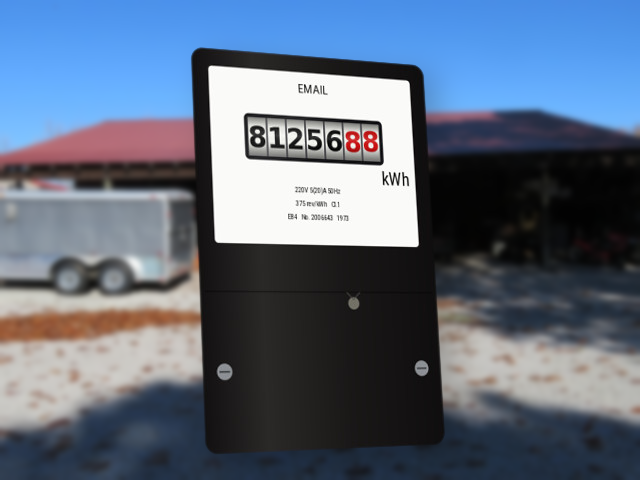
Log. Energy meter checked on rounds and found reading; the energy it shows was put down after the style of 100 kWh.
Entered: 81256.88 kWh
